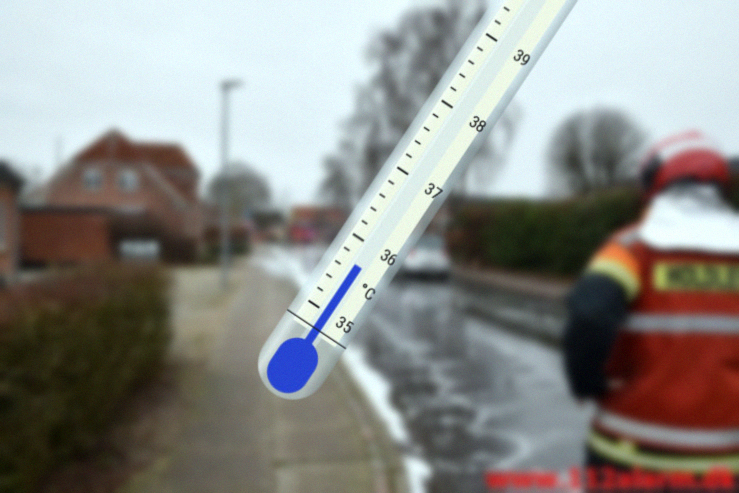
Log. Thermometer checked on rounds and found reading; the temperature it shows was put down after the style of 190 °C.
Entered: 35.7 °C
